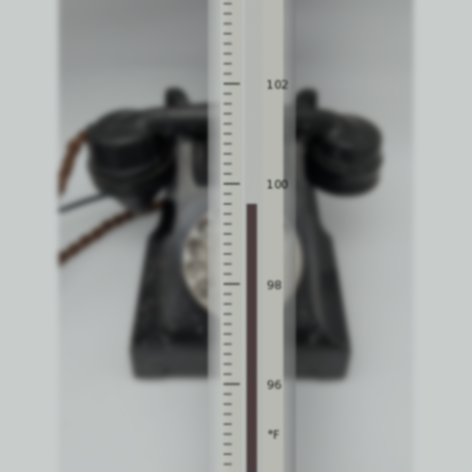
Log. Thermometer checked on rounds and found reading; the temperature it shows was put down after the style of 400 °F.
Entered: 99.6 °F
